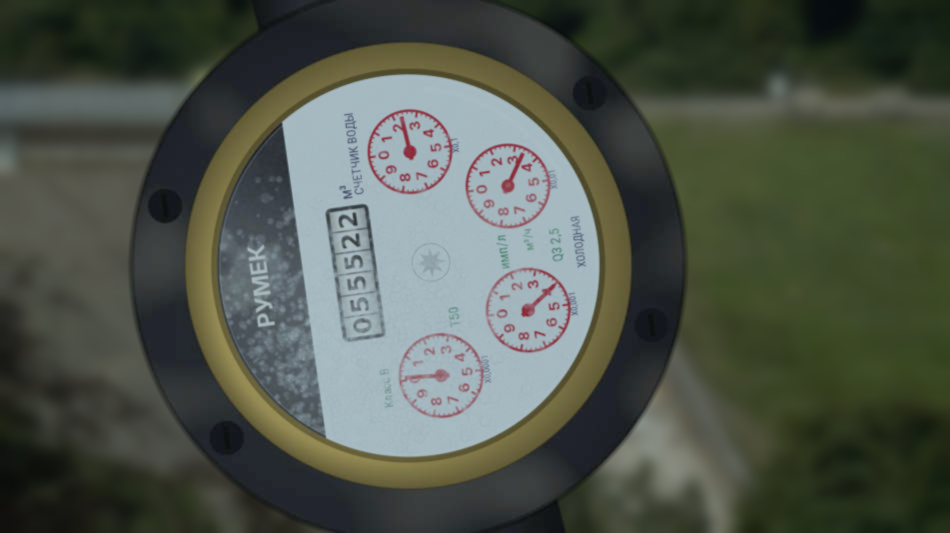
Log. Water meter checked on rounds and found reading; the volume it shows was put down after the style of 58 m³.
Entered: 55522.2340 m³
